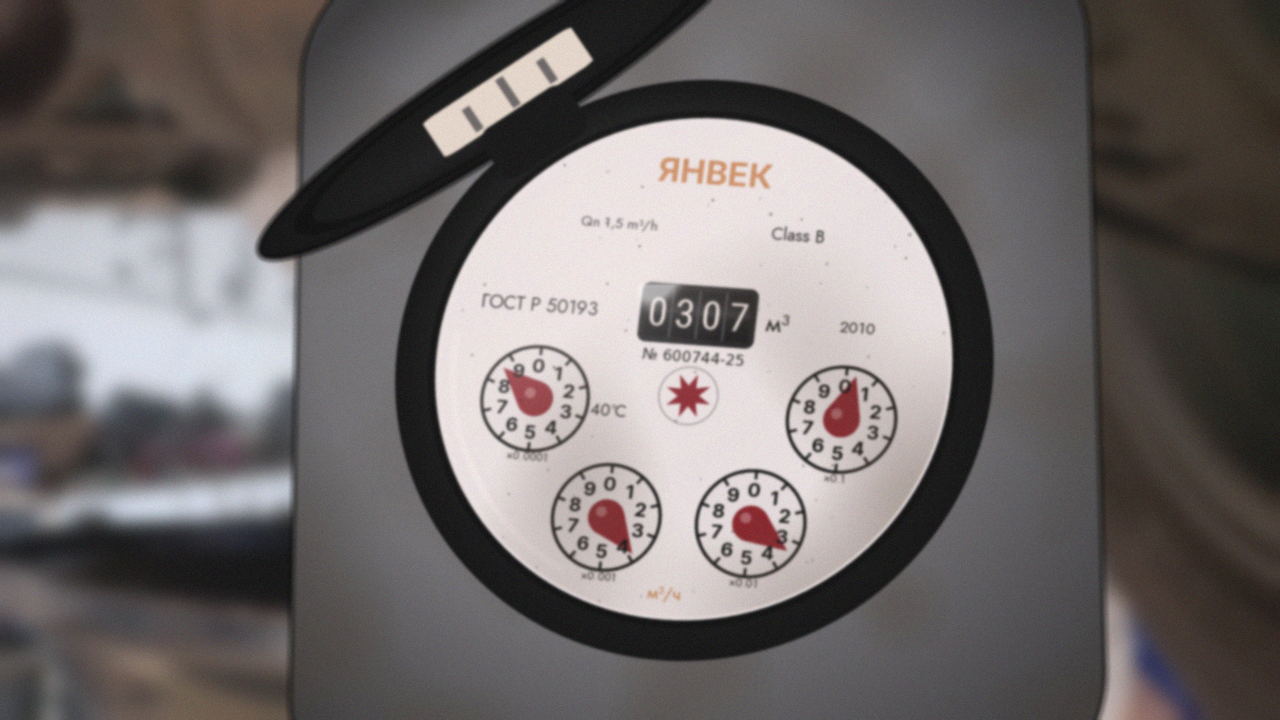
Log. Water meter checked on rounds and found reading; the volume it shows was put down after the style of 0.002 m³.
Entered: 307.0338 m³
